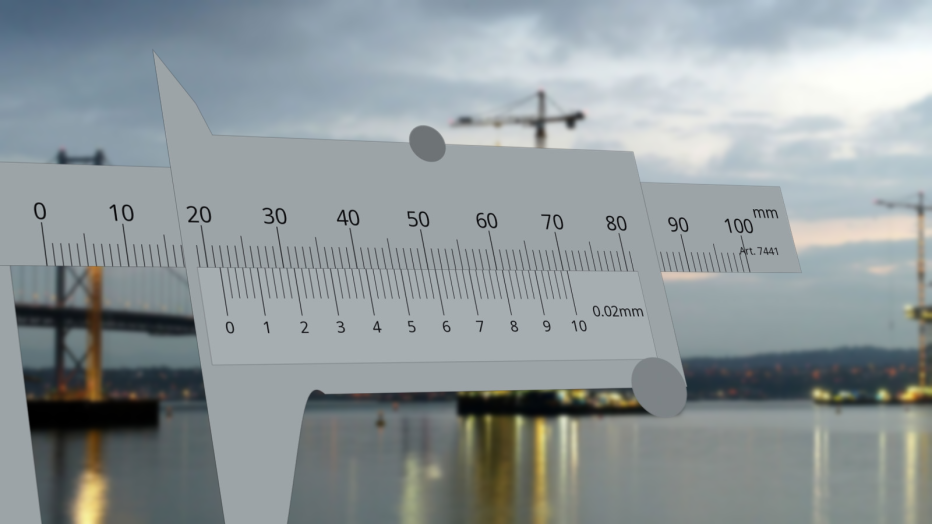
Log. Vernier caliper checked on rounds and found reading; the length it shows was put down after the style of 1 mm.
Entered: 21.6 mm
